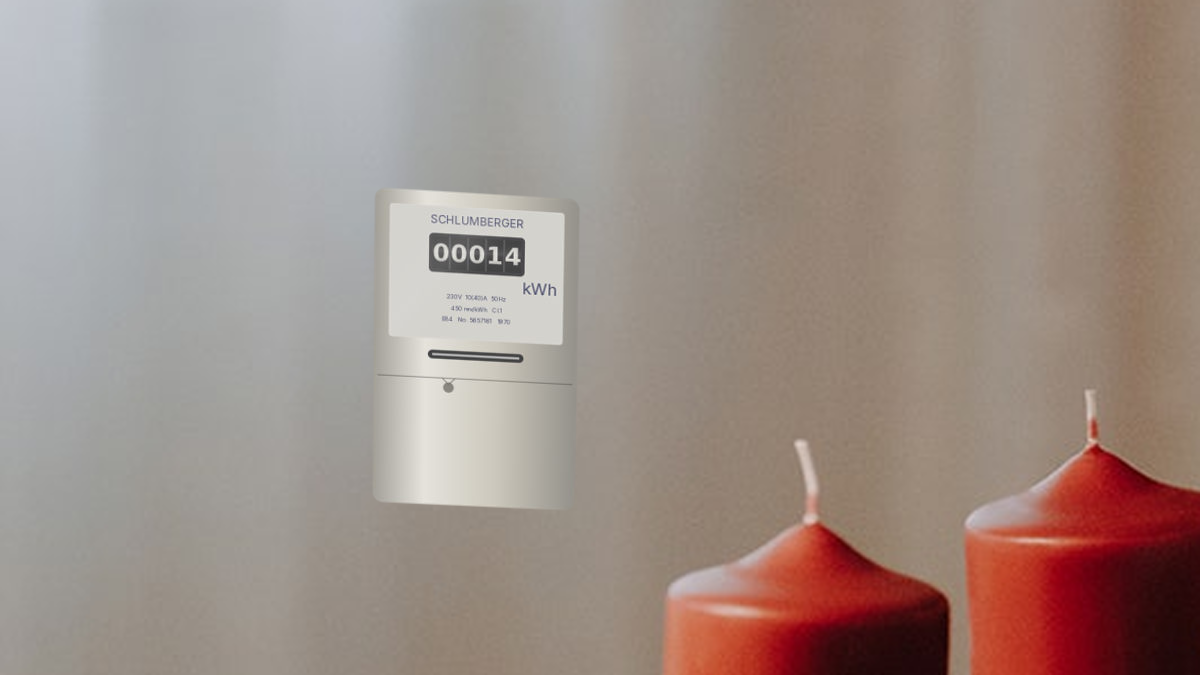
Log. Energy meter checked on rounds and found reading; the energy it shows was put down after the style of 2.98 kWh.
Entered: 14 kWh
